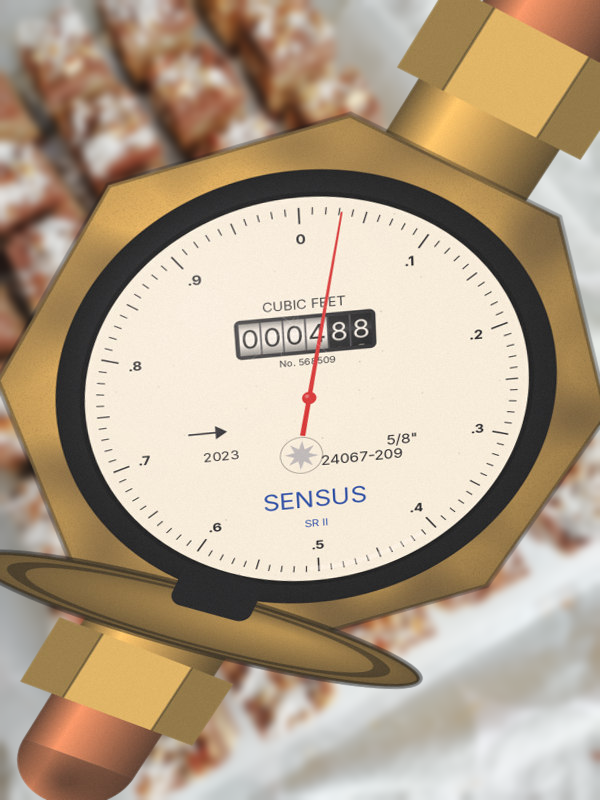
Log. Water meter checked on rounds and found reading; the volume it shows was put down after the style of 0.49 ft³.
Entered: 488.03 ft³
